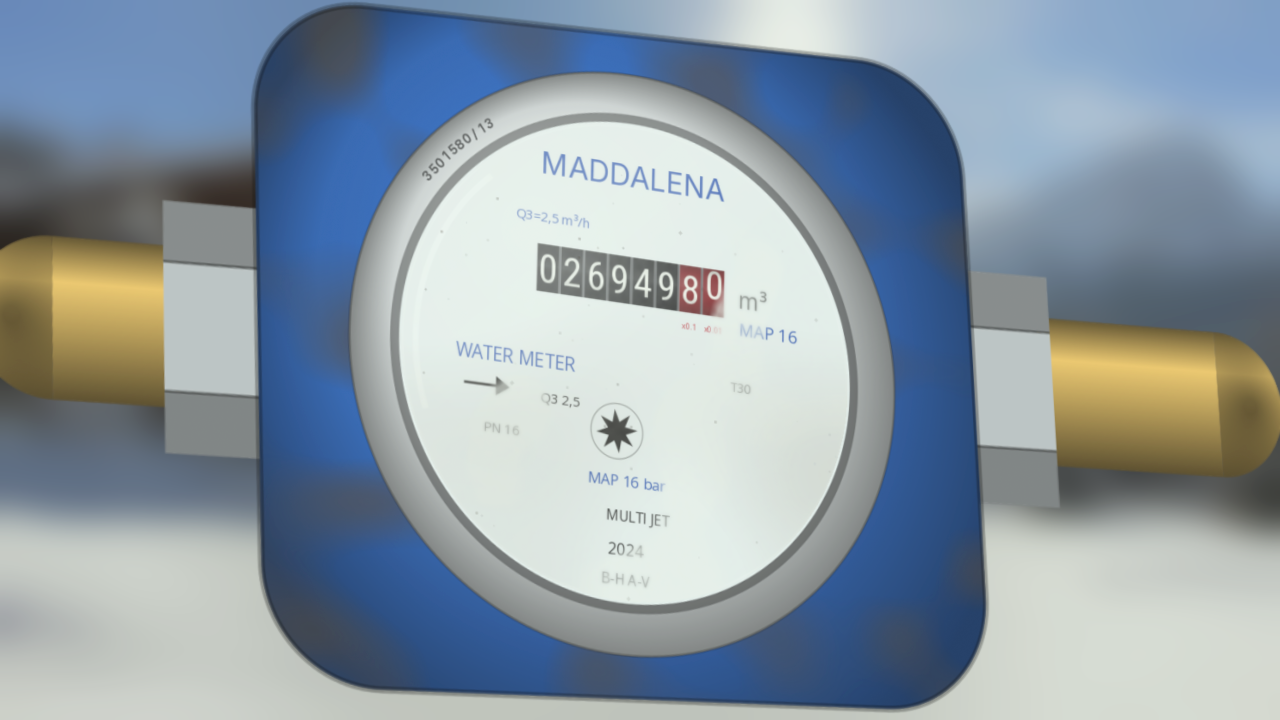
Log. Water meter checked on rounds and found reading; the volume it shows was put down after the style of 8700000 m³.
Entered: 26949.80 m³
